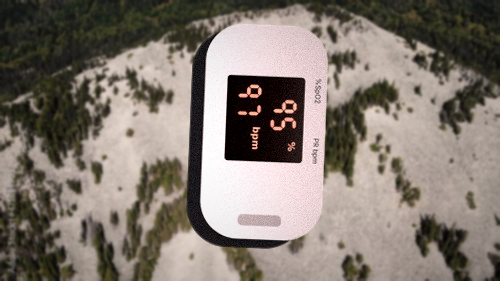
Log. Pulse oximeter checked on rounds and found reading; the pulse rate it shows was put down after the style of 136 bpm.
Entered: 97 bpm
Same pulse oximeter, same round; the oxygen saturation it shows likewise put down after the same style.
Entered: 95 %
